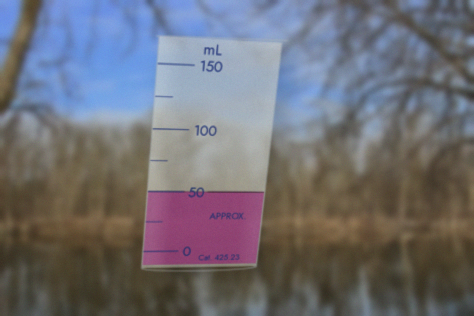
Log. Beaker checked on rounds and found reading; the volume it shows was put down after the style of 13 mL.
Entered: 50 mL
